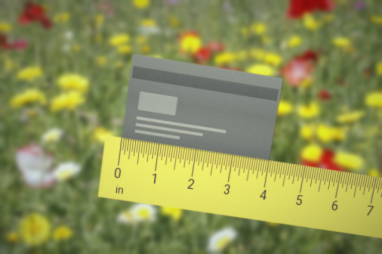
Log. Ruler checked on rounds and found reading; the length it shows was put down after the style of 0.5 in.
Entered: 4 in
